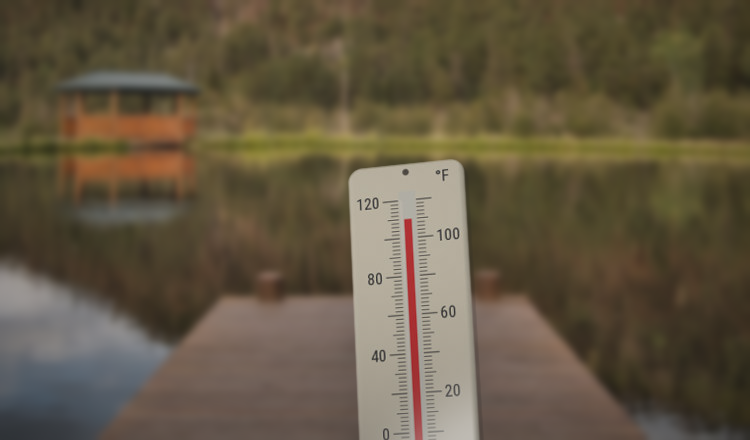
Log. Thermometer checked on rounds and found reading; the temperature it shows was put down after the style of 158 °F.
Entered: 110 °F
